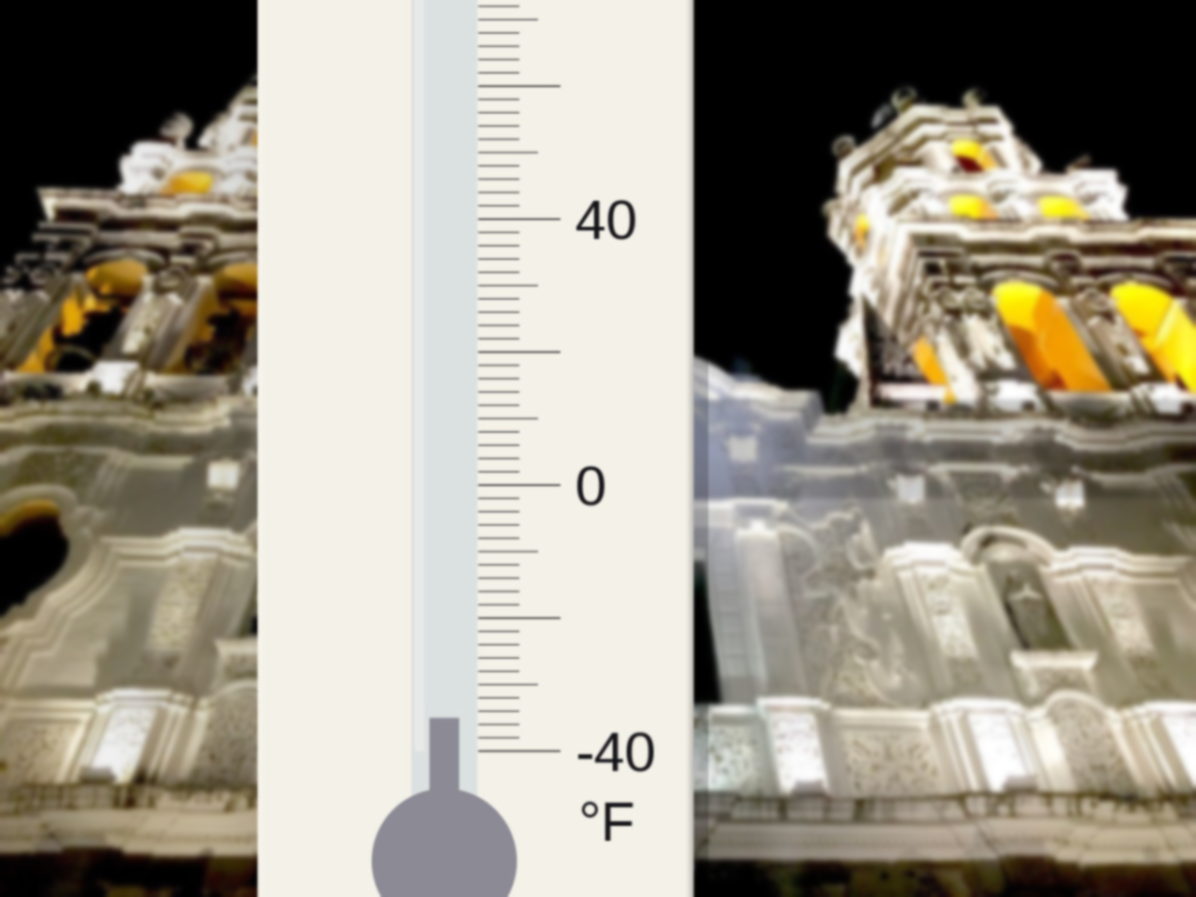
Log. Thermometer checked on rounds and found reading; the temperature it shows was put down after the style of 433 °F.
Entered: -35 °F
